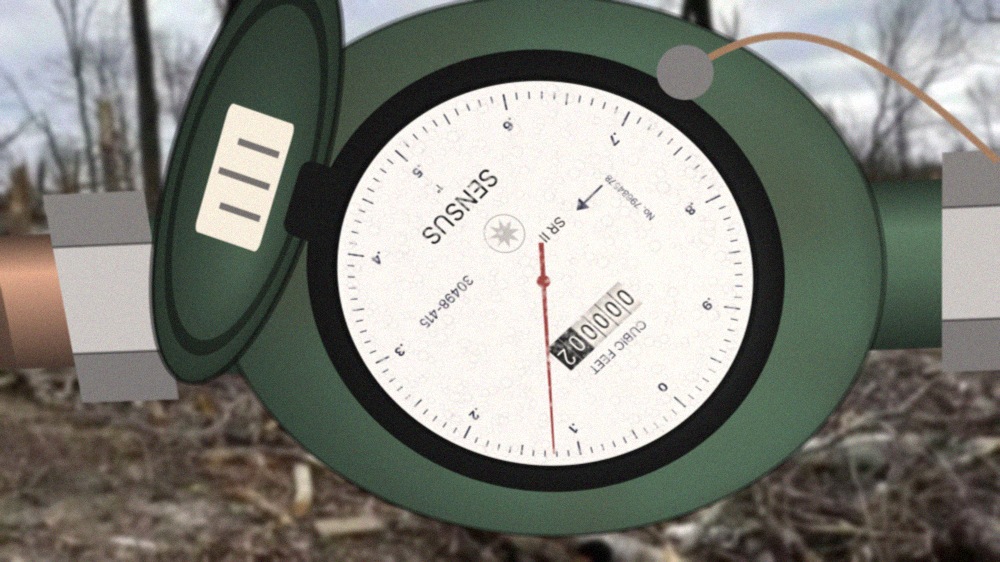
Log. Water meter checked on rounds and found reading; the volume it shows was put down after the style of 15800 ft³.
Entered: 2.12 ft³
